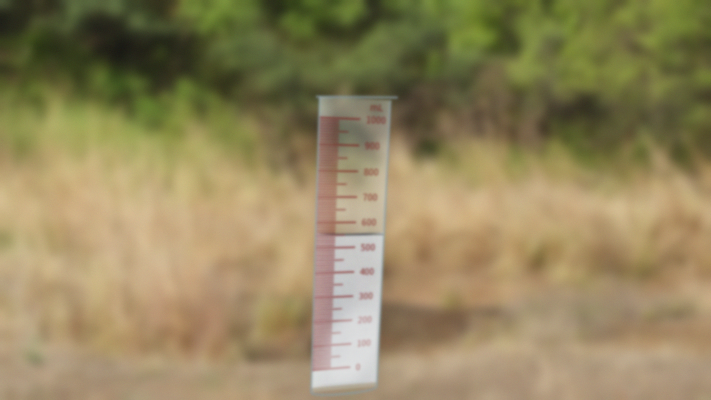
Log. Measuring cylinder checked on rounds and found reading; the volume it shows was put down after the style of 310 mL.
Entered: 550 mL
